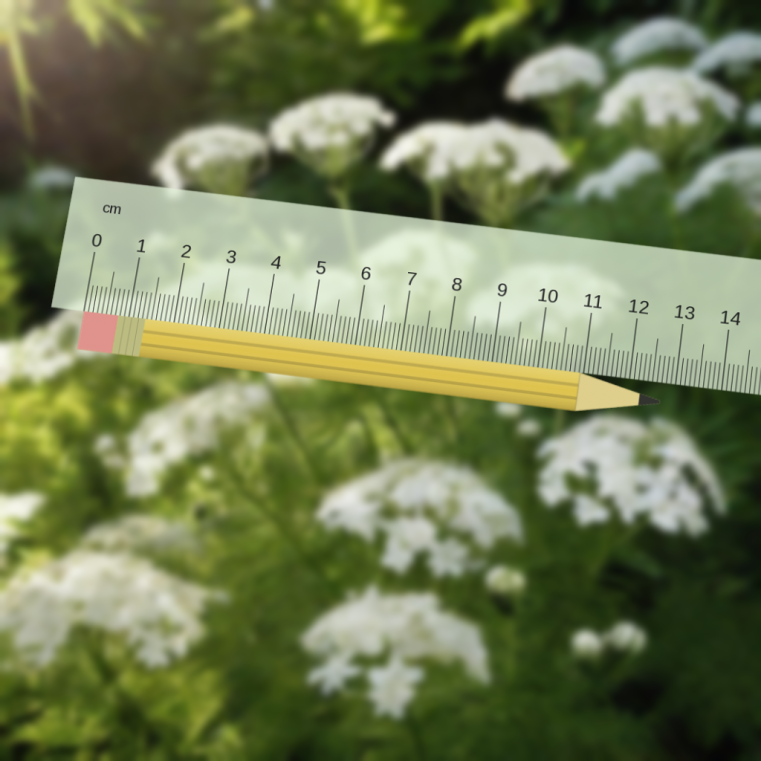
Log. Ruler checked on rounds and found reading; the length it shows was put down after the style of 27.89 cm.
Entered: 12.7 cm
